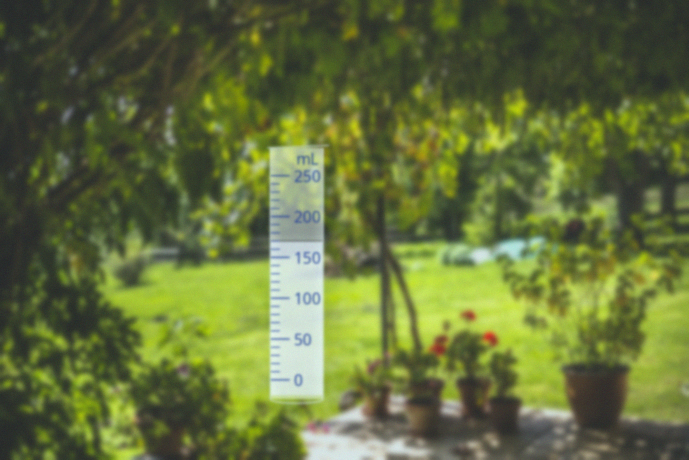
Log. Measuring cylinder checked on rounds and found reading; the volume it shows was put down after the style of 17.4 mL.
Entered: 170 mL
